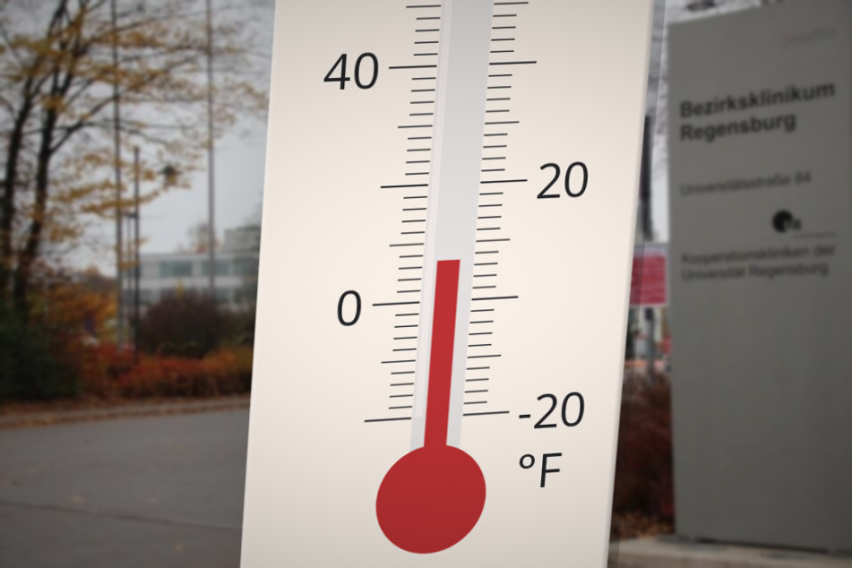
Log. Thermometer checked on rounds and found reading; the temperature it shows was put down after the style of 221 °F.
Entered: 7 °F
